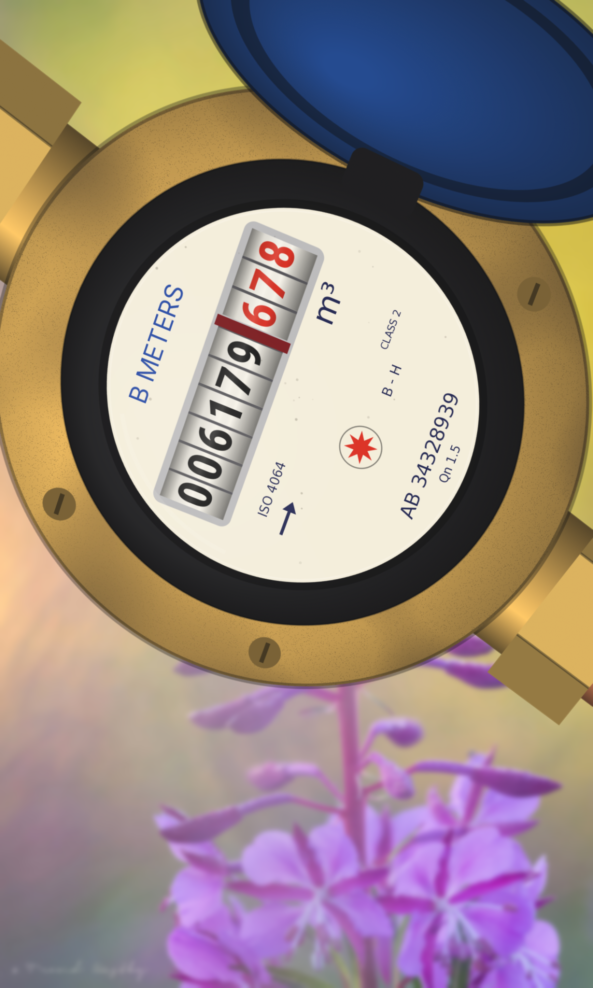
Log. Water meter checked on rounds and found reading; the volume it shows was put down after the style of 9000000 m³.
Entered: 6179.678 m³
